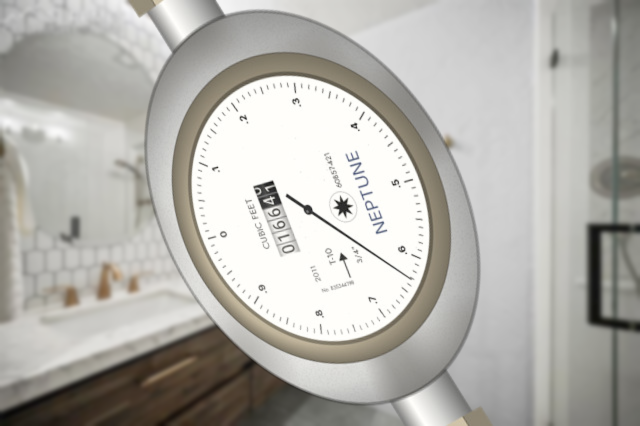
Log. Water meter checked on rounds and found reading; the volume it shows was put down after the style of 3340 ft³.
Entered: 16640.63 ft³
